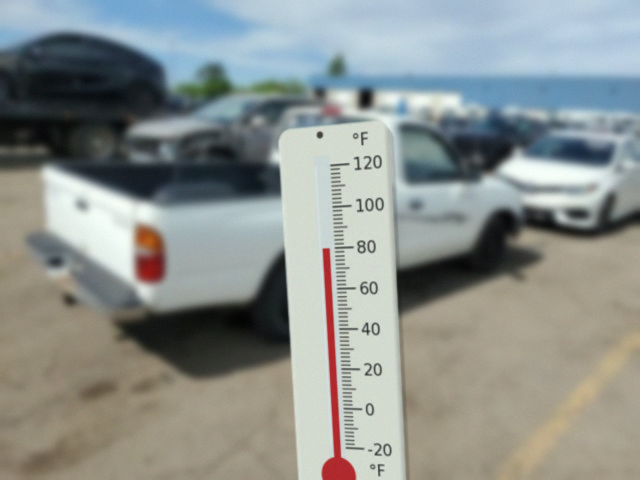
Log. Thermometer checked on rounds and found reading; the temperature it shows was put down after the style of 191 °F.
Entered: 80 °F
